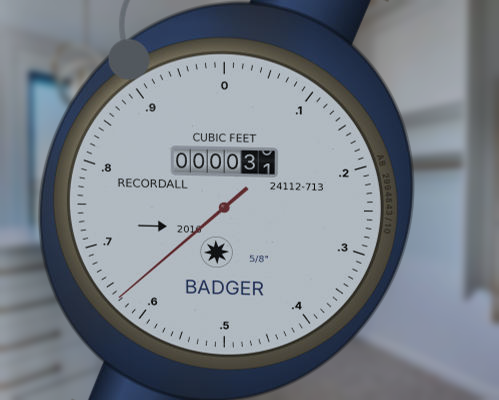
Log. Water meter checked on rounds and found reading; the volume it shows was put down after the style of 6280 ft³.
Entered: 30.63 ft³
